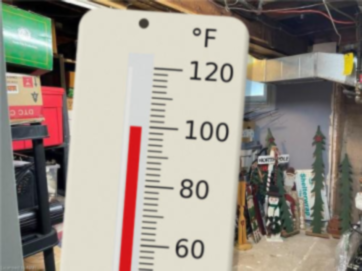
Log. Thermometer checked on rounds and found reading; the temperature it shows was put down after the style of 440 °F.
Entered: 100 °F
